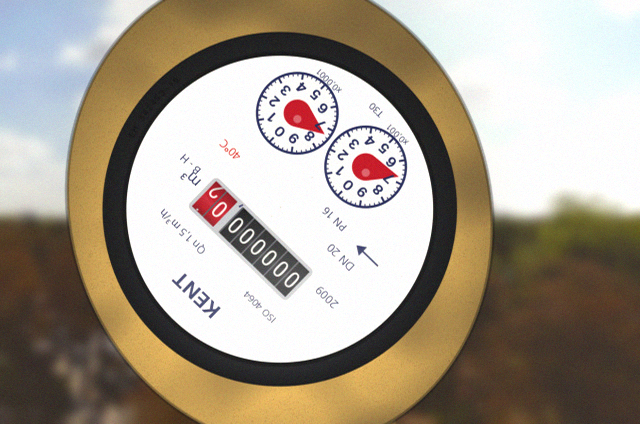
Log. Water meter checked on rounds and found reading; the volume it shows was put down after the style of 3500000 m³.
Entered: 0.0167 m³
